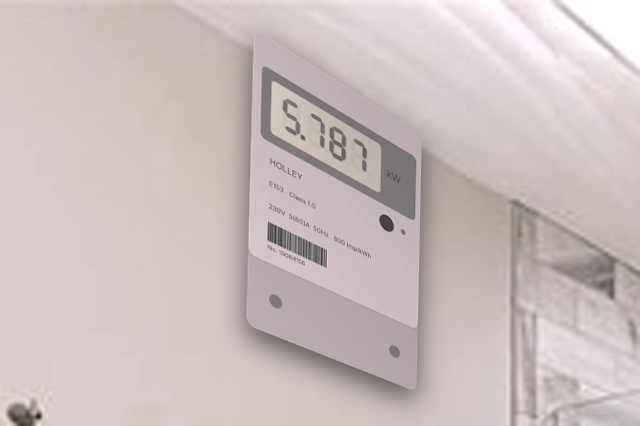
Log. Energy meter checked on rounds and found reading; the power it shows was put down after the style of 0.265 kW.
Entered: 5.787 kW
